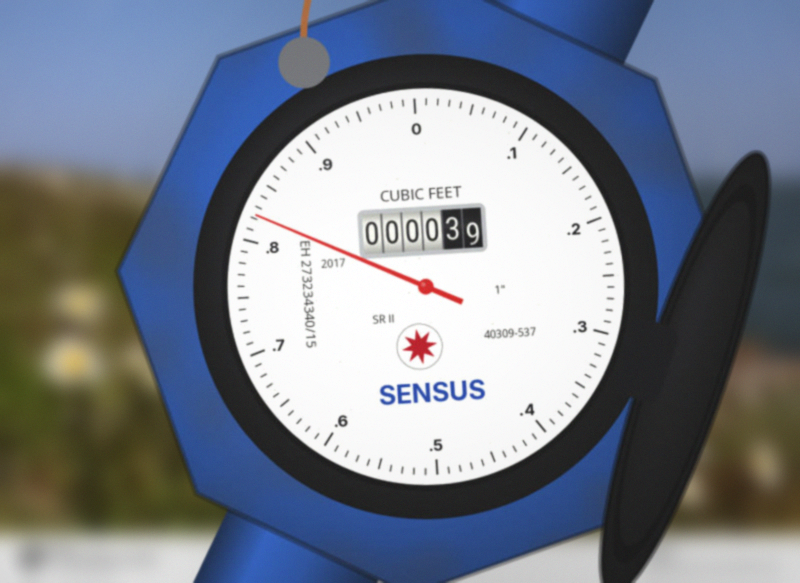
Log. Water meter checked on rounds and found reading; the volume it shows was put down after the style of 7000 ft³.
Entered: 38.82 ft³
